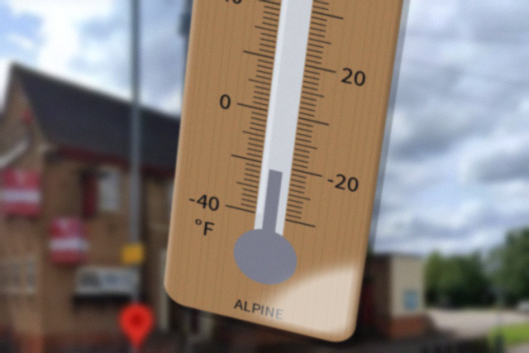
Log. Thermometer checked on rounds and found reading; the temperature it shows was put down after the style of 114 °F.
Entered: -22 °F
